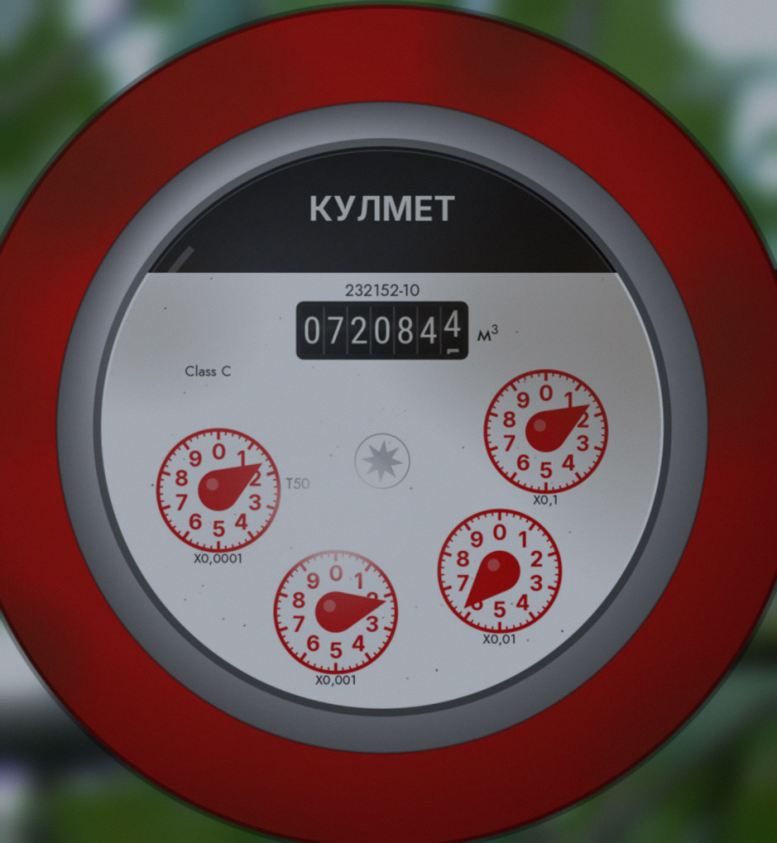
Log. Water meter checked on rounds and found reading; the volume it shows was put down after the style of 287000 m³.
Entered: 720844.1621 m³
